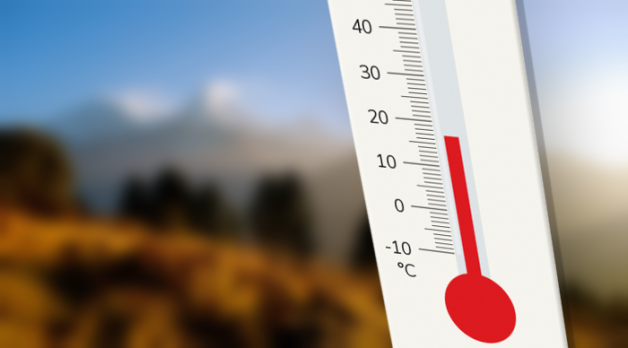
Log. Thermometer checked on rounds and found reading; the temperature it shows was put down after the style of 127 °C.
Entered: 17 °C
